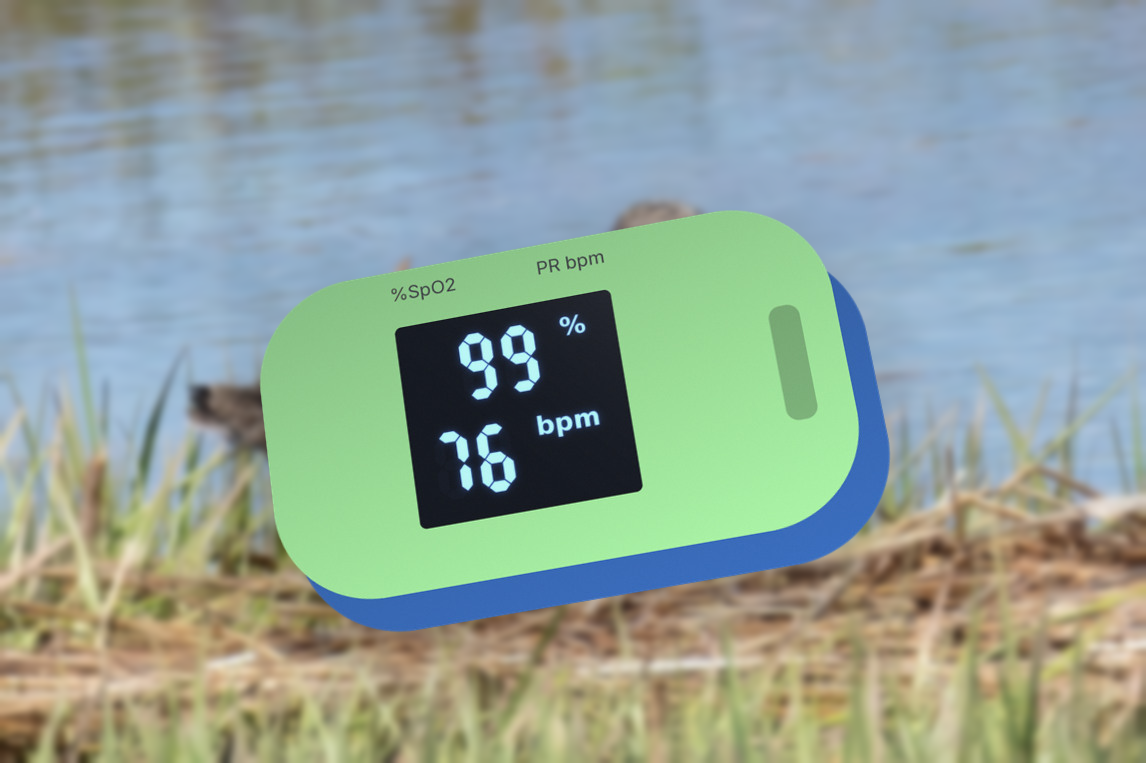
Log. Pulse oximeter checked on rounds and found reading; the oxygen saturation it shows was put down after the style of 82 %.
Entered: 99 %
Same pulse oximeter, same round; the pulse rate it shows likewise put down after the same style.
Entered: 76 bpm
